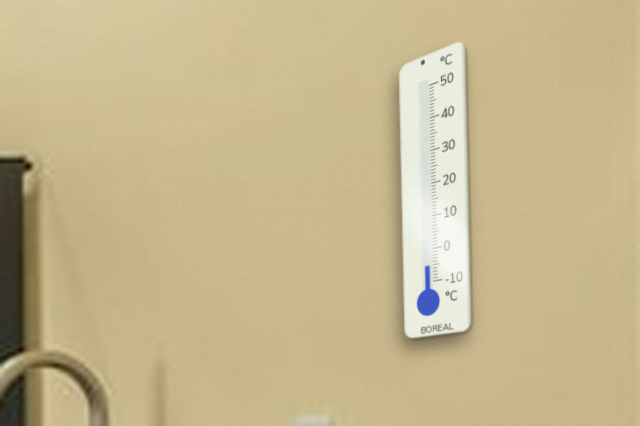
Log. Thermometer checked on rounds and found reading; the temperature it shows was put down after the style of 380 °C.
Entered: -5 °C
